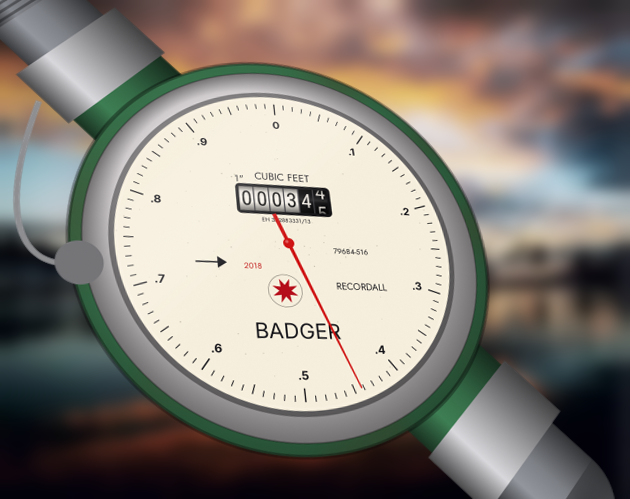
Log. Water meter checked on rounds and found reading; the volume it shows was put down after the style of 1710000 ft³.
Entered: 344.44 ft³
